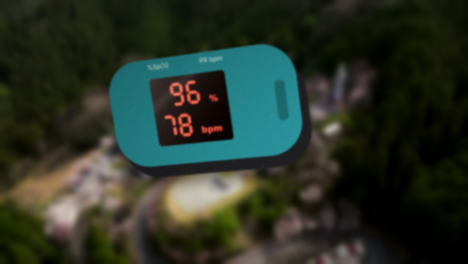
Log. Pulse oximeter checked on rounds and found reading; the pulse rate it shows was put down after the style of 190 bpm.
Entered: 78 bpm
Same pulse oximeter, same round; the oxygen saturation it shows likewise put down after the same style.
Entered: 96 %
